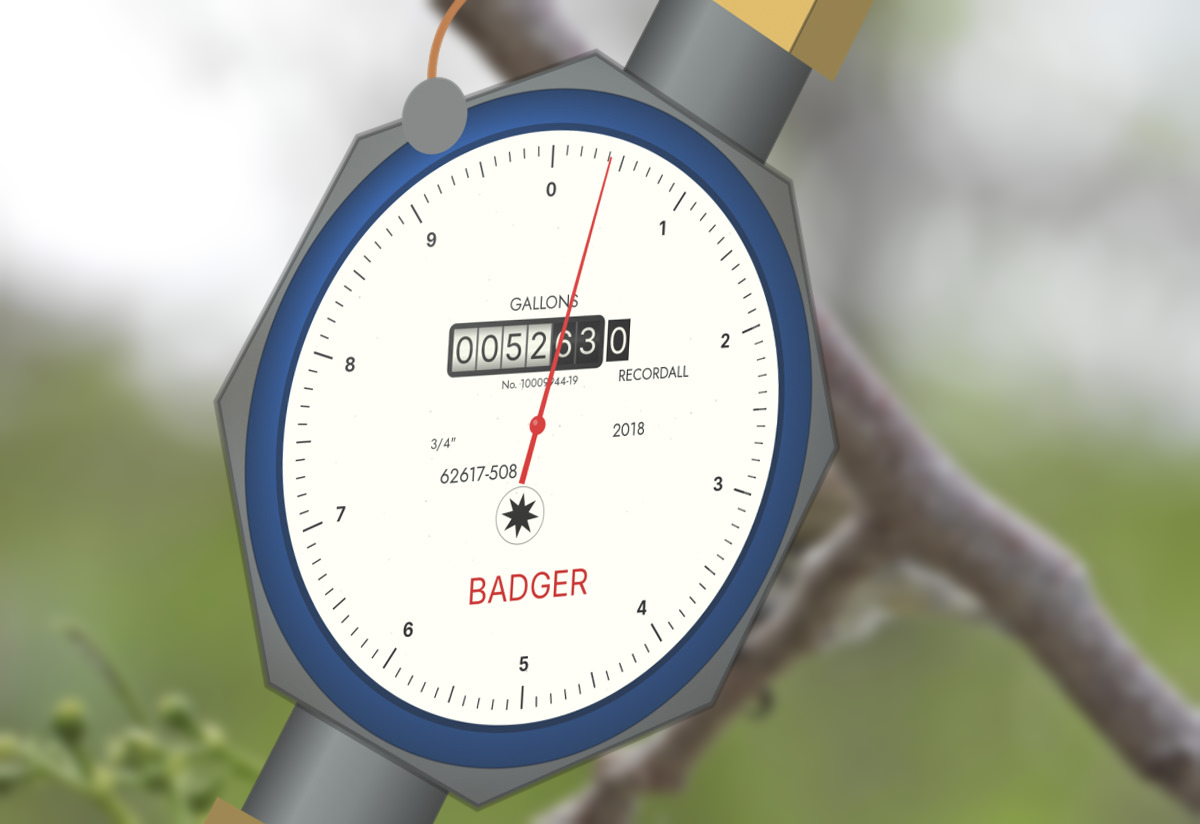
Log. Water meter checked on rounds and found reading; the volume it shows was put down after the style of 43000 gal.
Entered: 52630.4 gal
